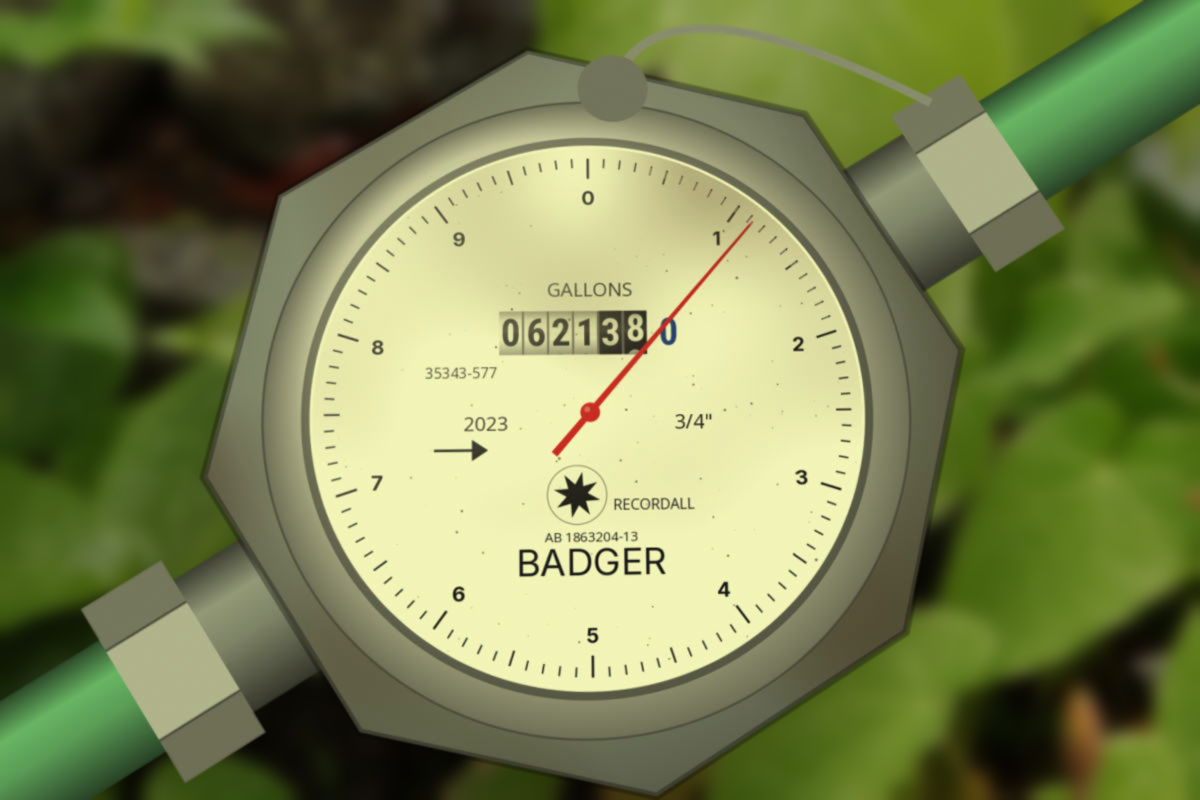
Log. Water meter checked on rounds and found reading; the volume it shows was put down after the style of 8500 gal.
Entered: 621381.1 gal
